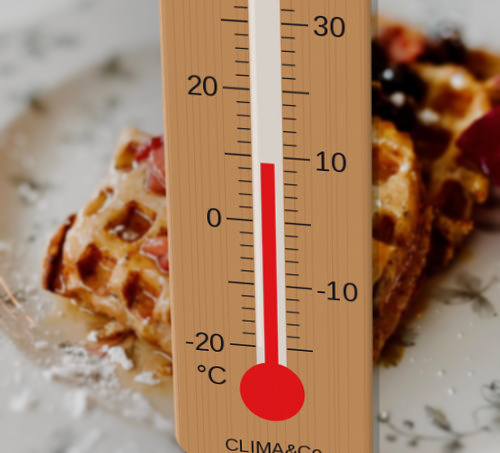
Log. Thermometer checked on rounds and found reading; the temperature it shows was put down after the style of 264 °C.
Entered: 9 °C
